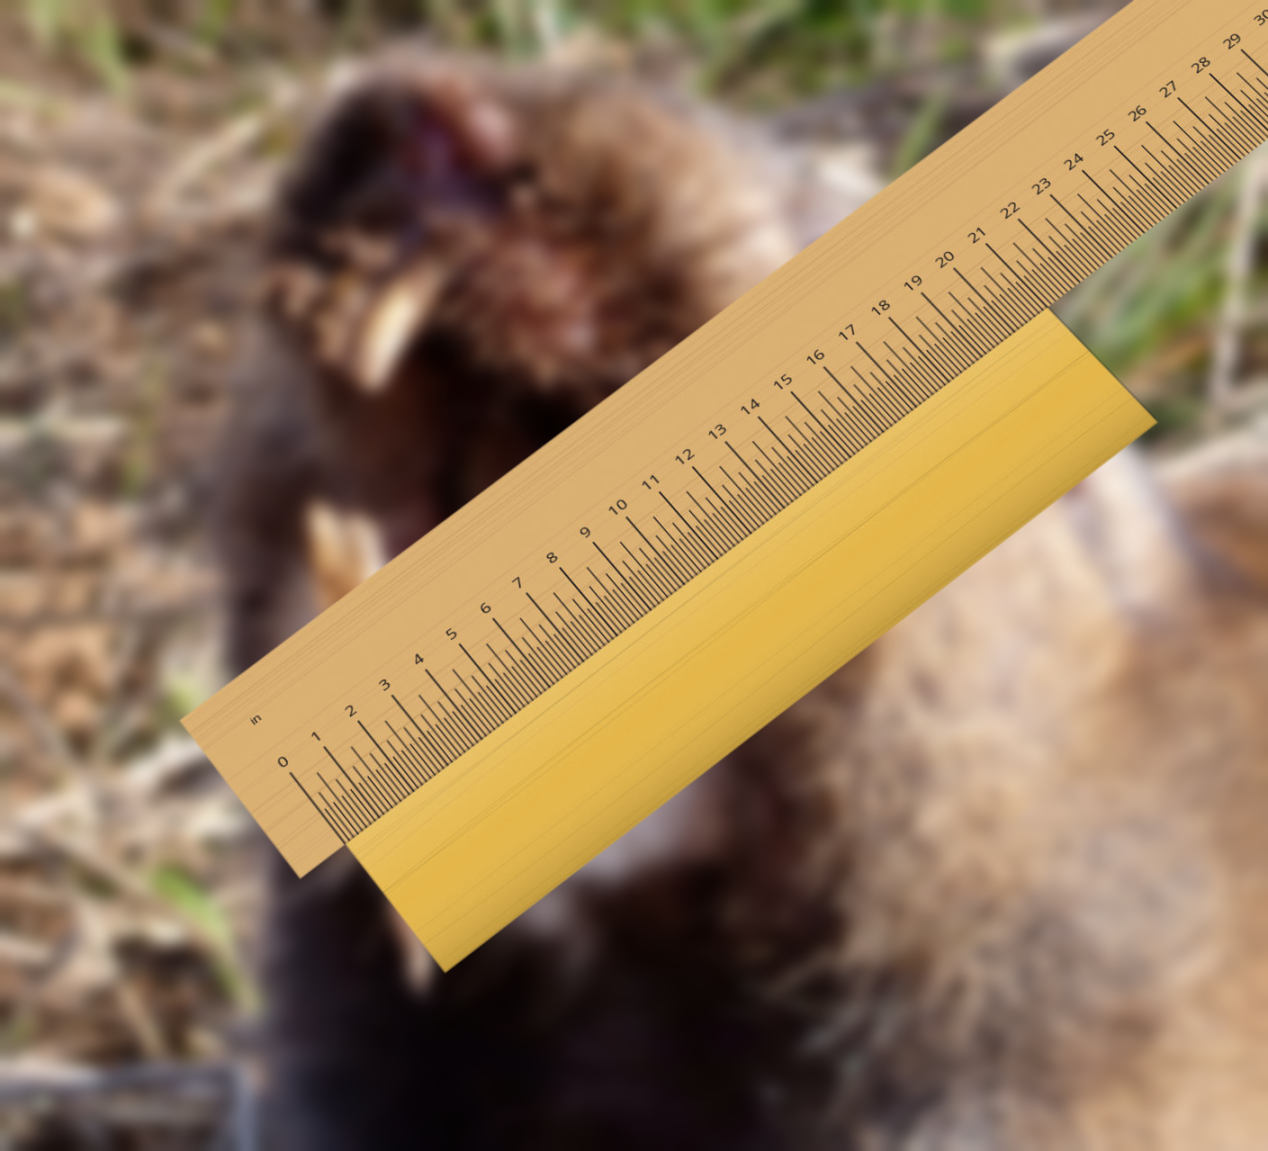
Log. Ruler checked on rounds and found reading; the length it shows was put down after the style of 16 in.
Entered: 21 in
